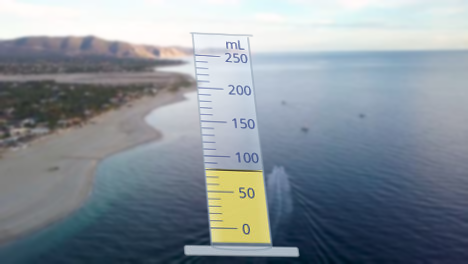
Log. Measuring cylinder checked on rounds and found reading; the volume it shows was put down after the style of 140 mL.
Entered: 80 mL
